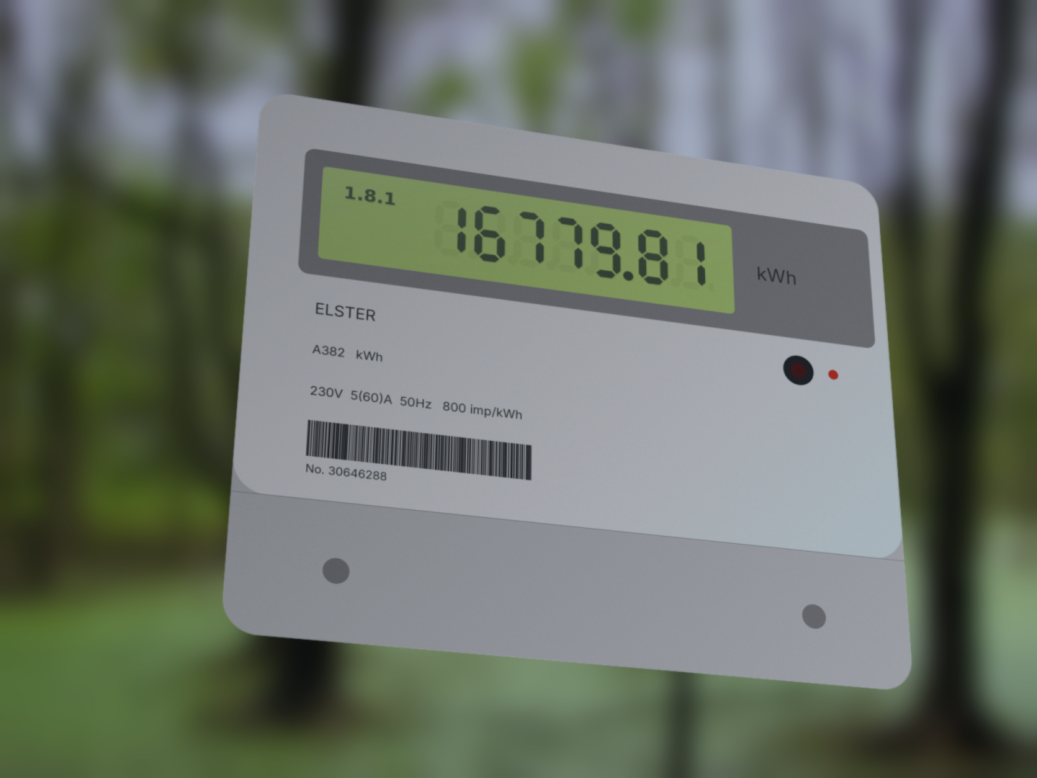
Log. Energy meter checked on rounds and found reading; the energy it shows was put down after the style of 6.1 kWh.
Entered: 16779.81 kWh
